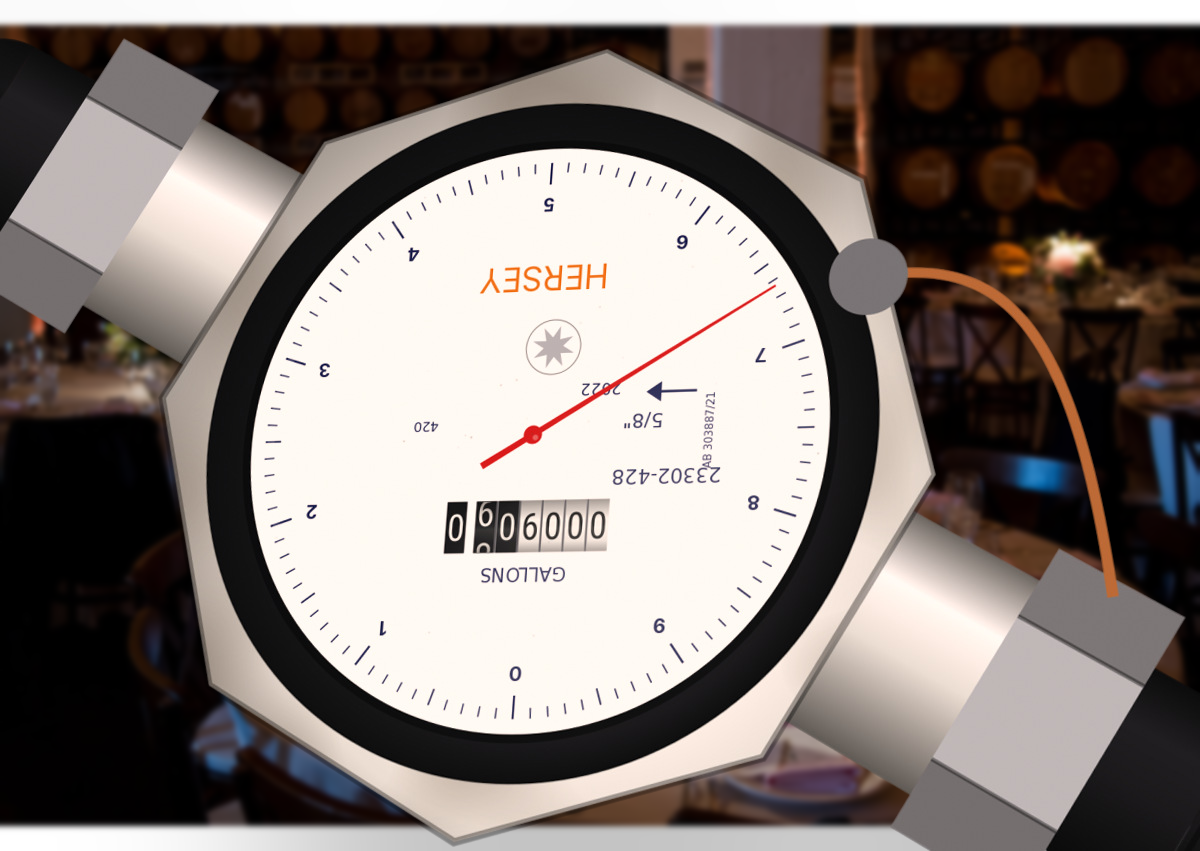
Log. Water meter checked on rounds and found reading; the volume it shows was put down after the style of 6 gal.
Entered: 9086.6 gal
